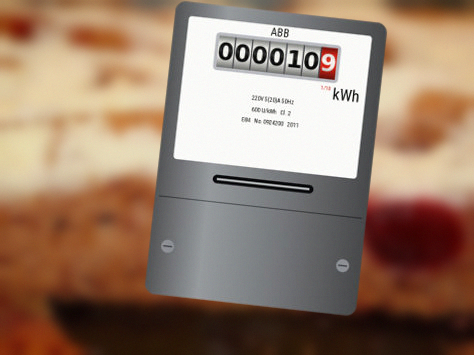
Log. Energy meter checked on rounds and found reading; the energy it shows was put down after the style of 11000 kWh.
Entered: 10.9 kWh
